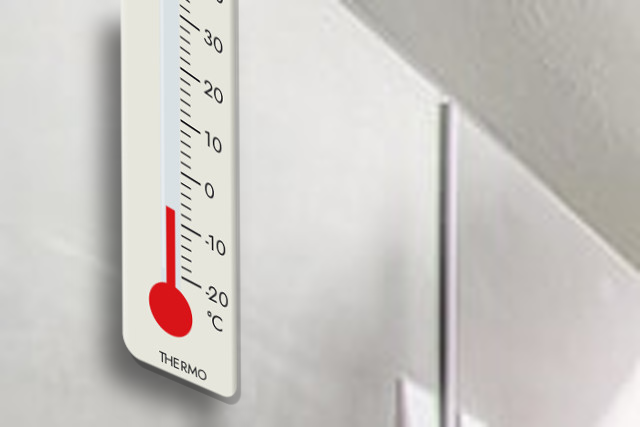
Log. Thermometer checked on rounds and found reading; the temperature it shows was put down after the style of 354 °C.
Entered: -8 °C
